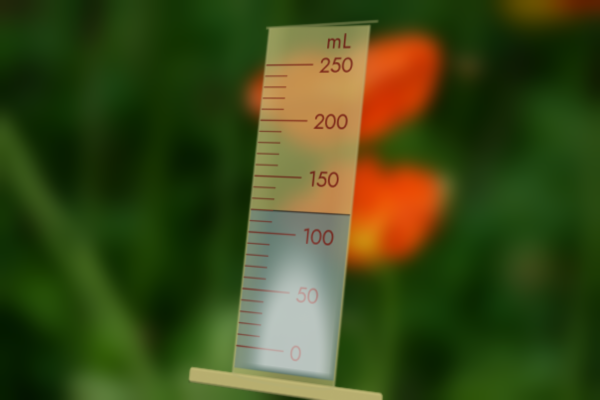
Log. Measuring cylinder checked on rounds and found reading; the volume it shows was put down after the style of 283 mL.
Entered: 120 mL
